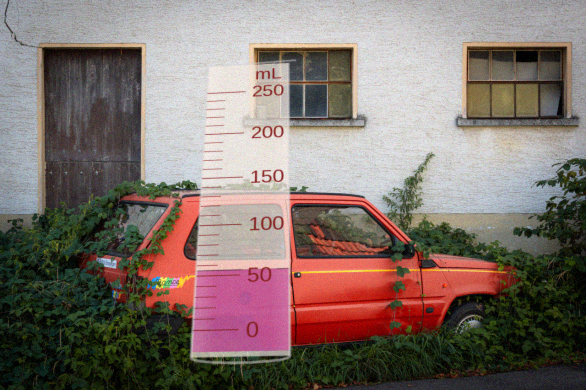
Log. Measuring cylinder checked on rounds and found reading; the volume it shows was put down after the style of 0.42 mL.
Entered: 55 mL
